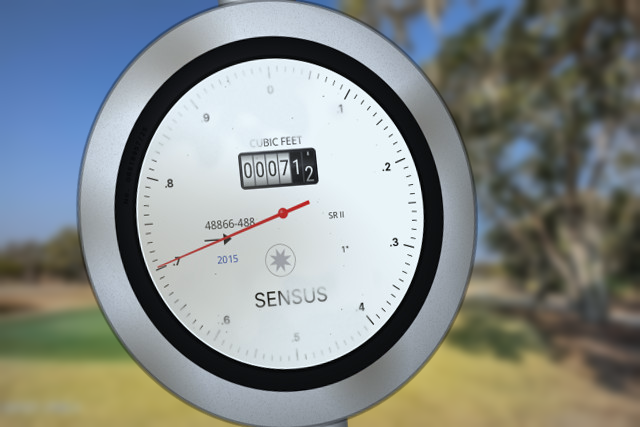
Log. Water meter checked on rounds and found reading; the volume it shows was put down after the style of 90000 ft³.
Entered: 711.70 ft³
